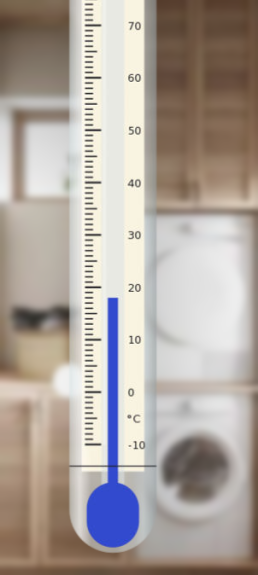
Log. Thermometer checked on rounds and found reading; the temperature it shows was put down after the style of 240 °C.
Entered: 18 °C
